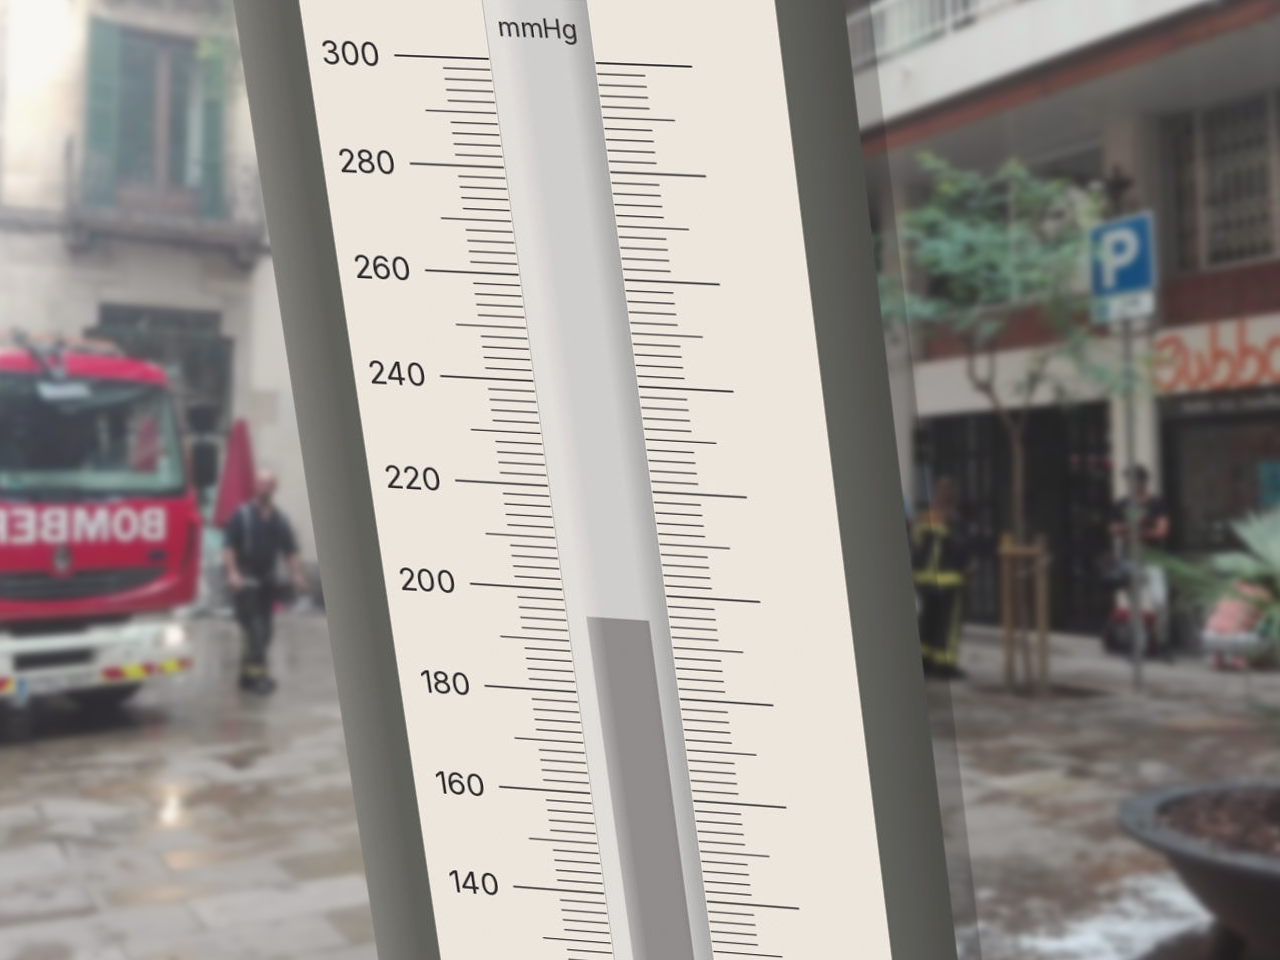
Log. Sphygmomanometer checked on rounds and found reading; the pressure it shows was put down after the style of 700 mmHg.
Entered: 195 mmHg
